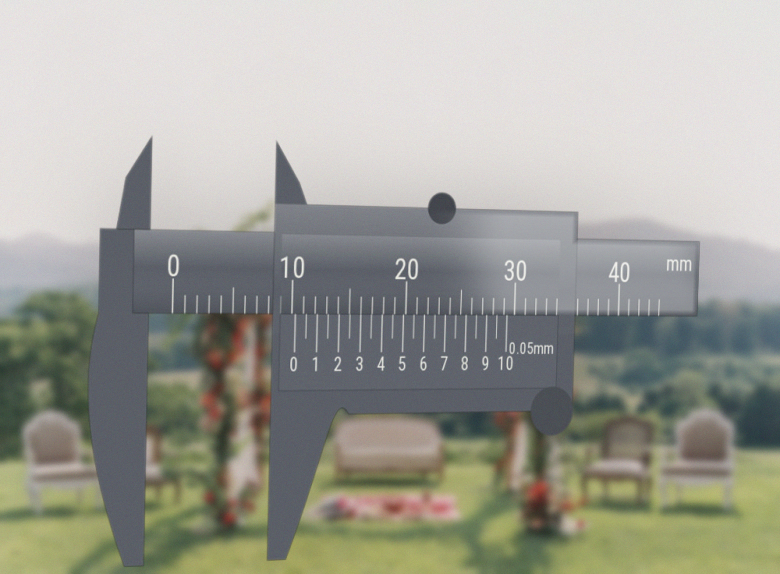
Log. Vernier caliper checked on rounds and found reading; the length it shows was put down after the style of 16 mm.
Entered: 10.3 mm
